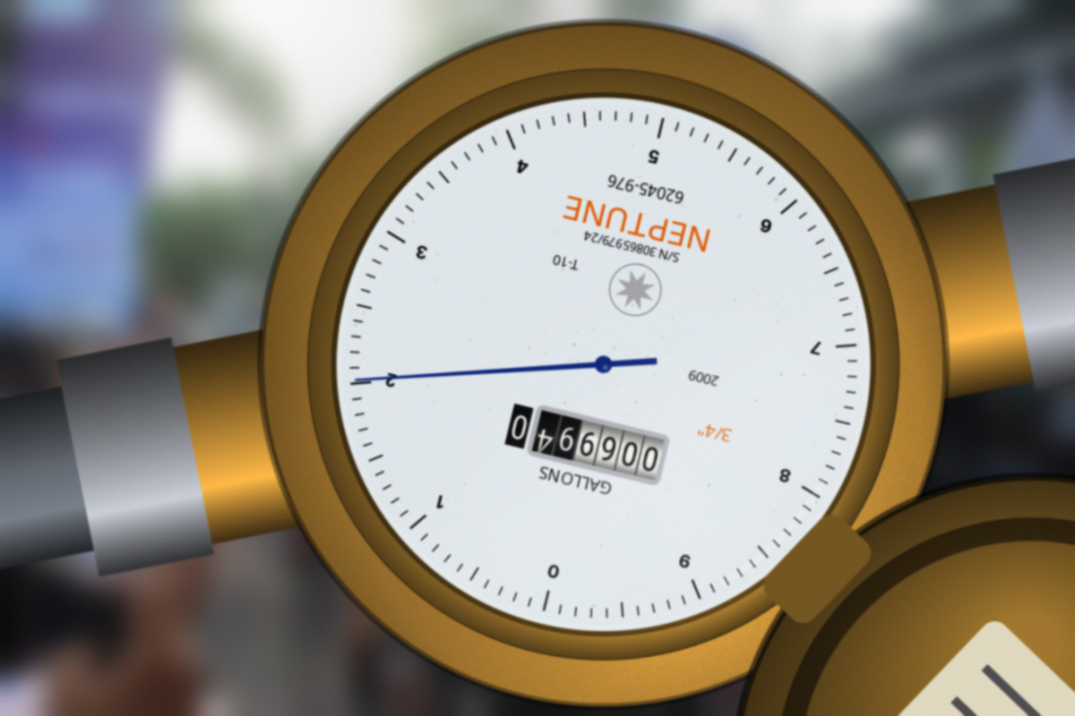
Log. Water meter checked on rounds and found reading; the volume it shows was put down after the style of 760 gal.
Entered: 69942.0 gal
